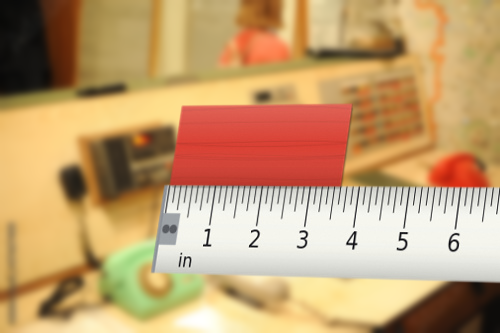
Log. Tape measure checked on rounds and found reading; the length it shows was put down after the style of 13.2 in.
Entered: 3.625 in
